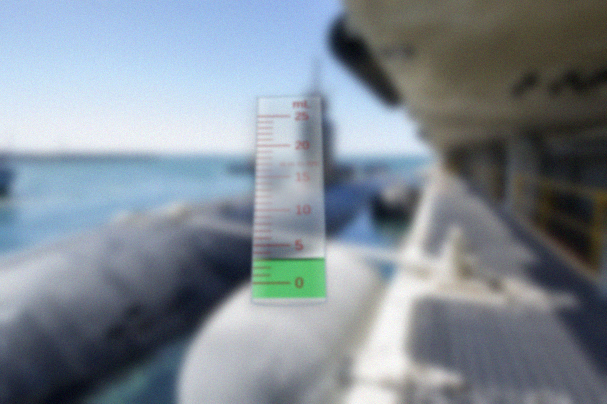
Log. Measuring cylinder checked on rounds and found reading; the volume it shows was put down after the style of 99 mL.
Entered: 3 mL
